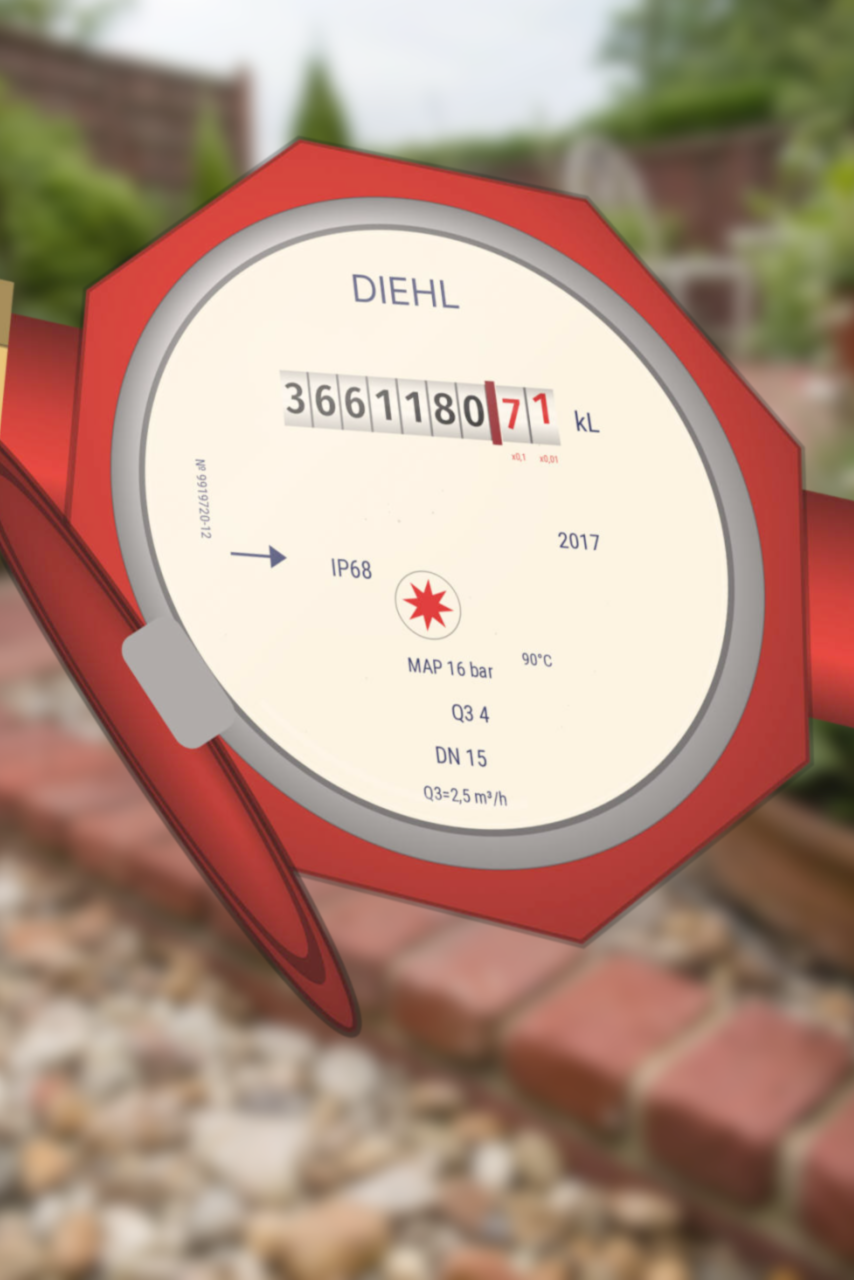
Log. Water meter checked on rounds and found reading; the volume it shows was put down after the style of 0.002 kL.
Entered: 3661180.71 kL
